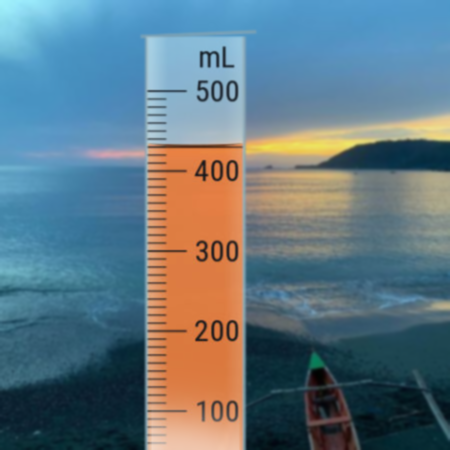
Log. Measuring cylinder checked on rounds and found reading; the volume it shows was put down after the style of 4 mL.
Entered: 430 mL
